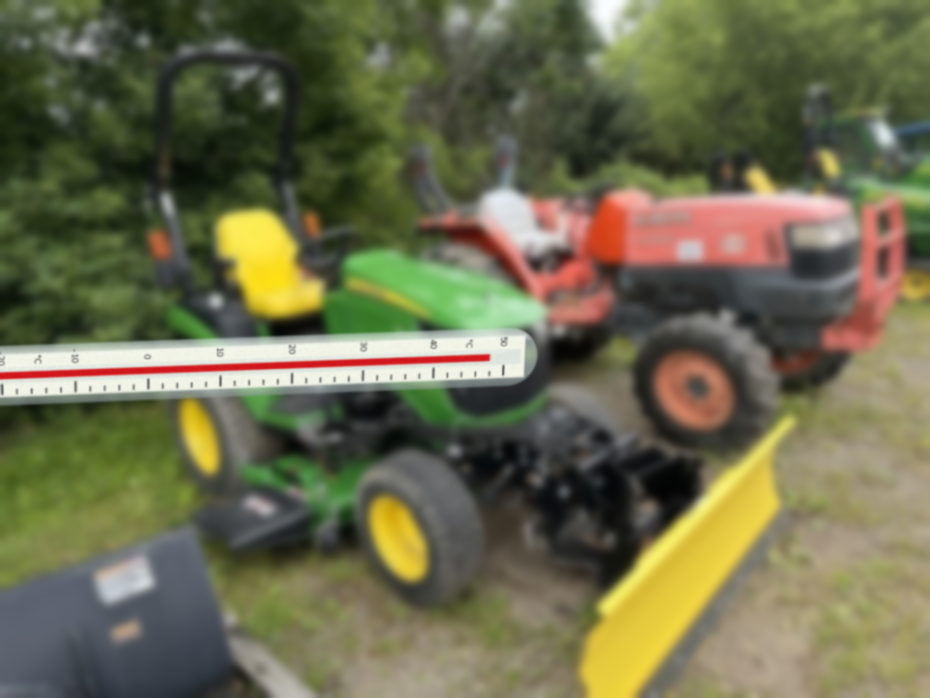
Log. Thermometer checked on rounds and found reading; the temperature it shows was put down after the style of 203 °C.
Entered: 48 °C
